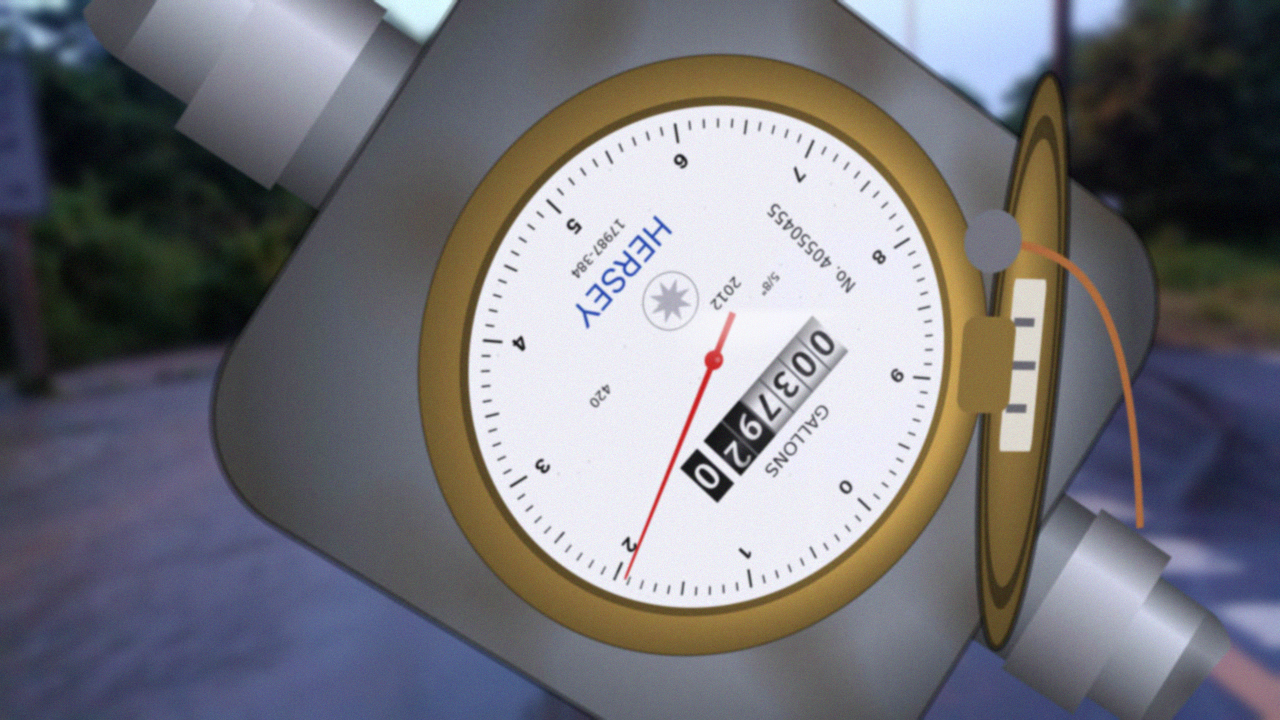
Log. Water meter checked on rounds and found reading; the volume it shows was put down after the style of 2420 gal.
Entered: 37921.9 gal
